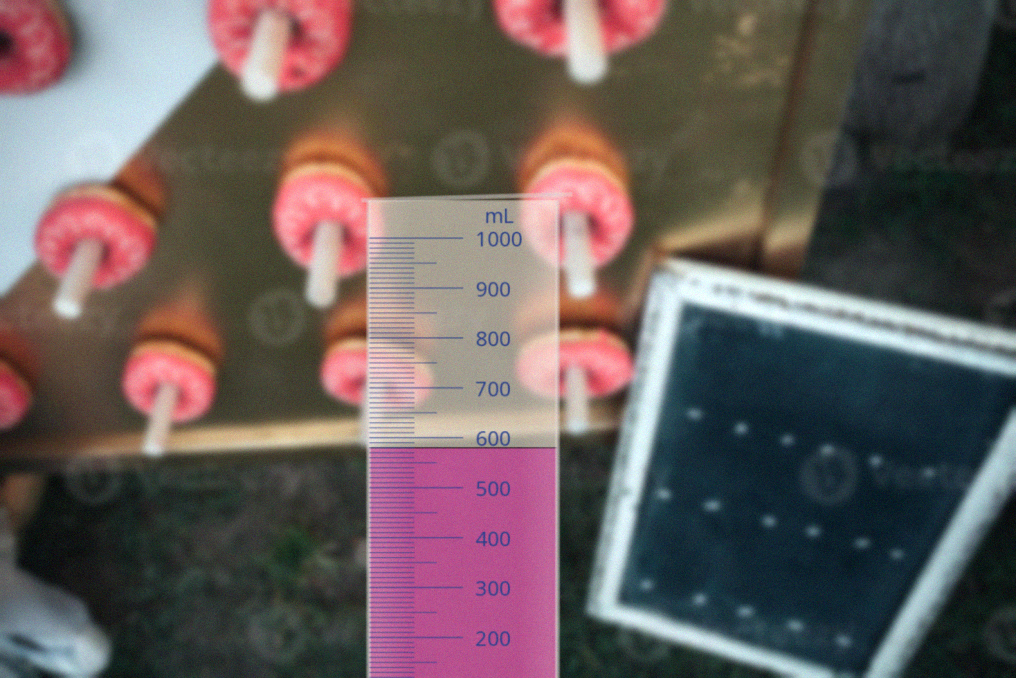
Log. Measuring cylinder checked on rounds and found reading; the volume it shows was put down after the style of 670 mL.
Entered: 580 mL
